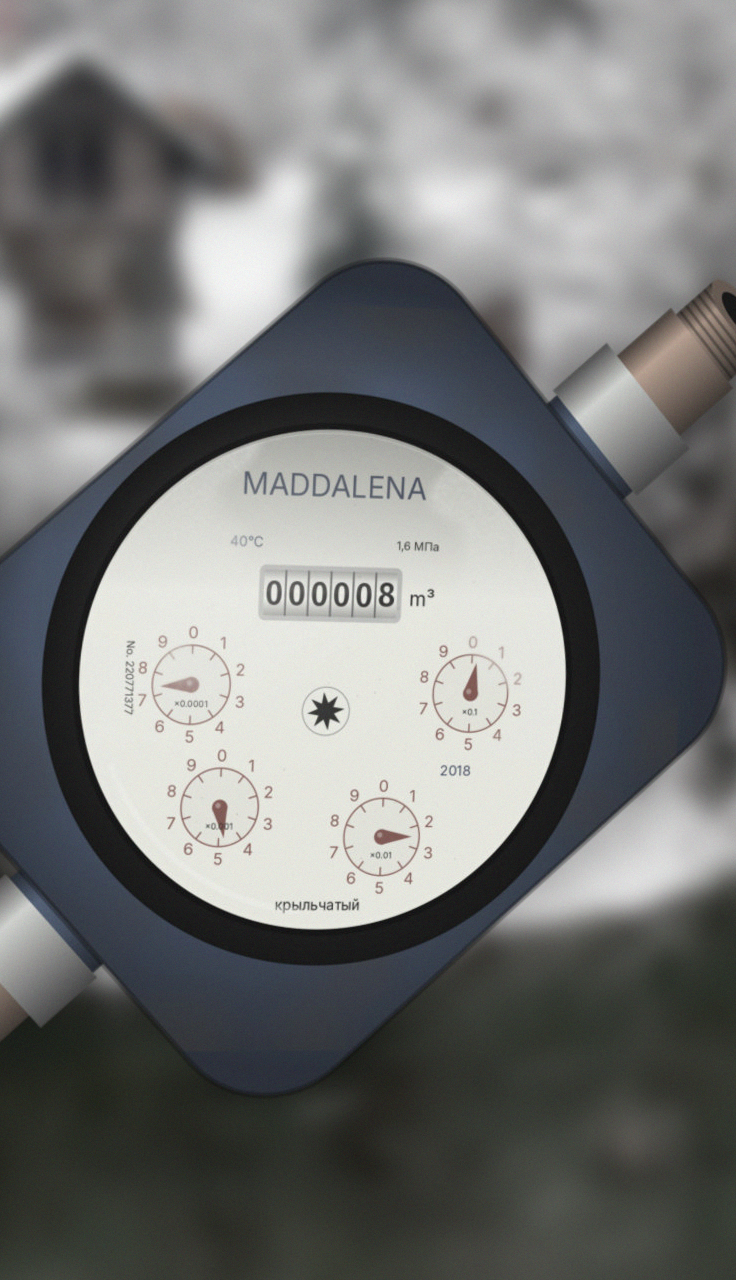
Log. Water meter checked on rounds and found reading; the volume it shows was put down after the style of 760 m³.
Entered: 8.0247 m³
